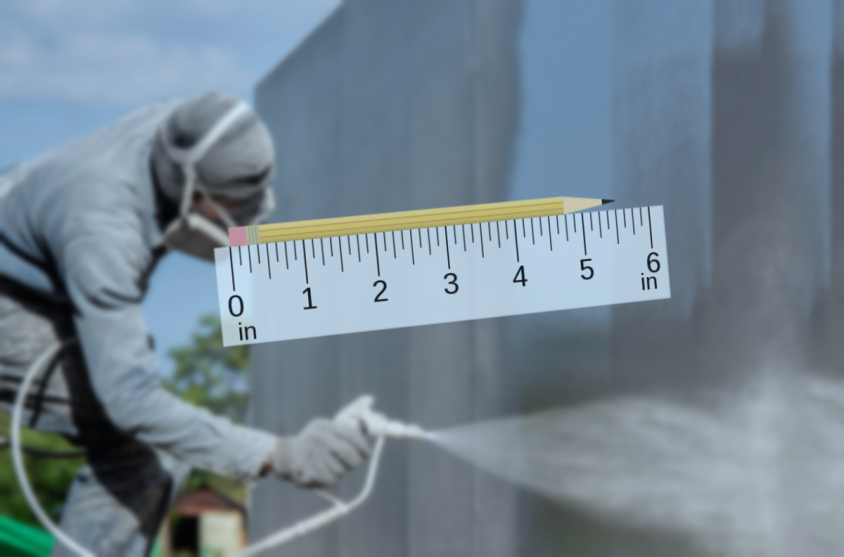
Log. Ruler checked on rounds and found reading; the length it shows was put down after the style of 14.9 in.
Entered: 5.5 in
